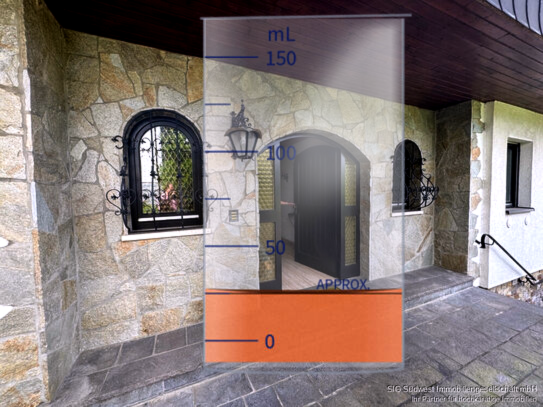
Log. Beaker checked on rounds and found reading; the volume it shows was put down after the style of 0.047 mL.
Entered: 25 mL
